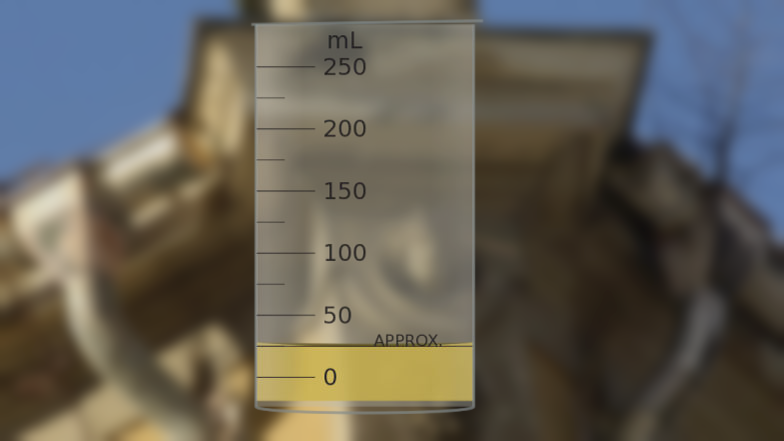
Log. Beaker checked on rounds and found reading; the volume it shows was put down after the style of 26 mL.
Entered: 25 mL
